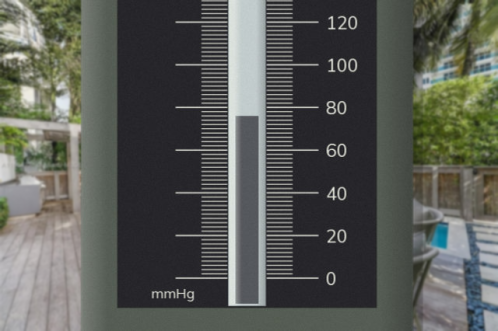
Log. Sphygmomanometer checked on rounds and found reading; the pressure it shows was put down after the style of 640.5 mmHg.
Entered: 76 mmHg
